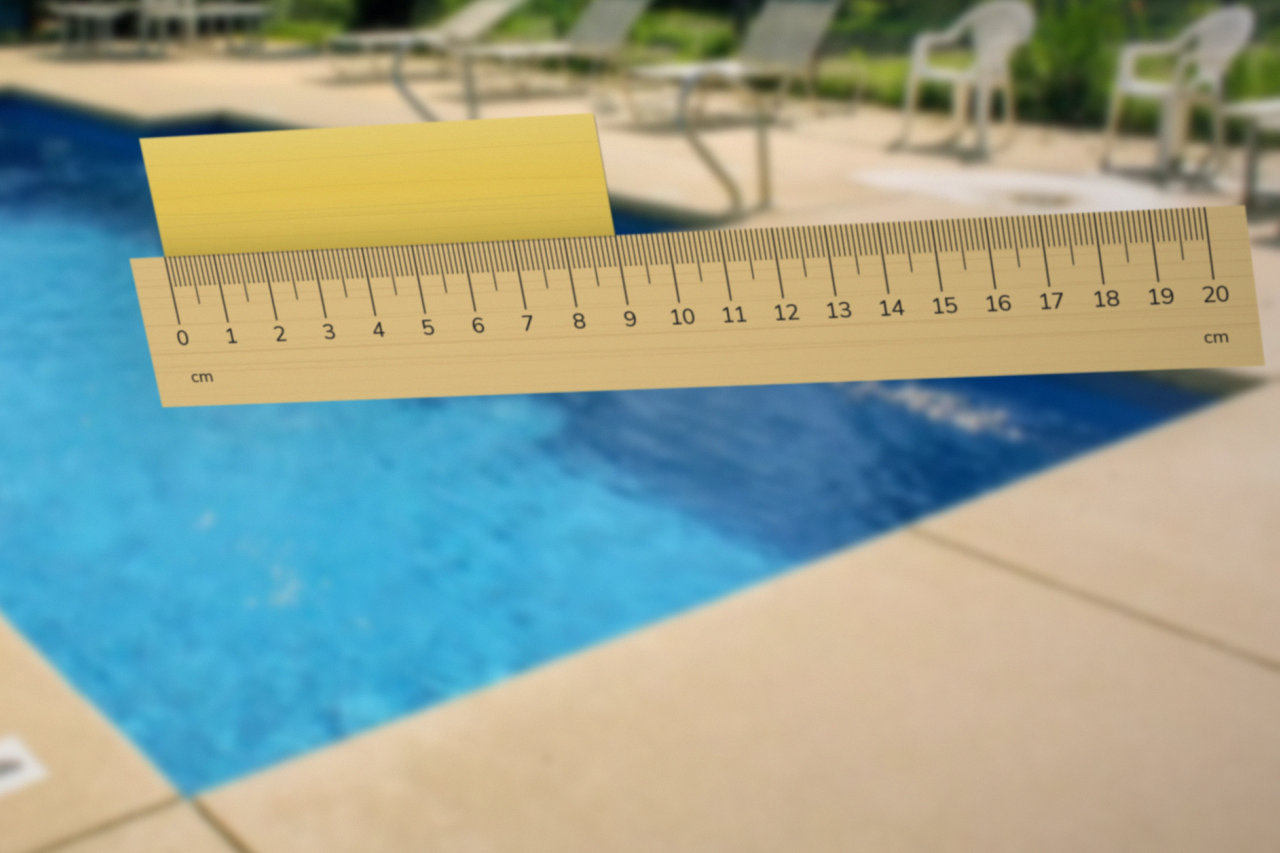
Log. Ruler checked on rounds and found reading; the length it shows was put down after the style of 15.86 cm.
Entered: 9 cm
